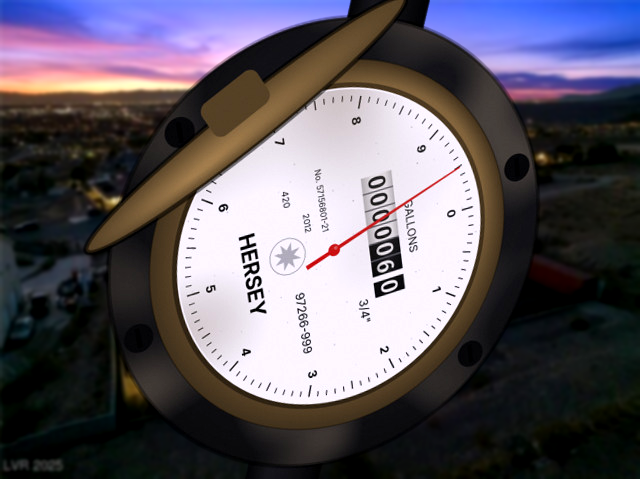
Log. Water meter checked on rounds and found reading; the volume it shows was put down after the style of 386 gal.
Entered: 59.5 gal
